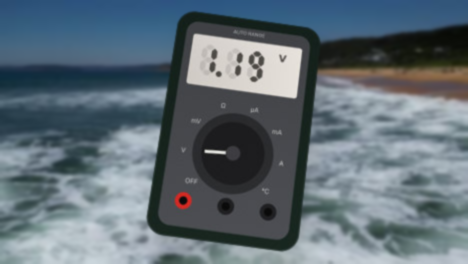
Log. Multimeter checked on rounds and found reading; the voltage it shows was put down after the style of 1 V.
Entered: 1.19 V
